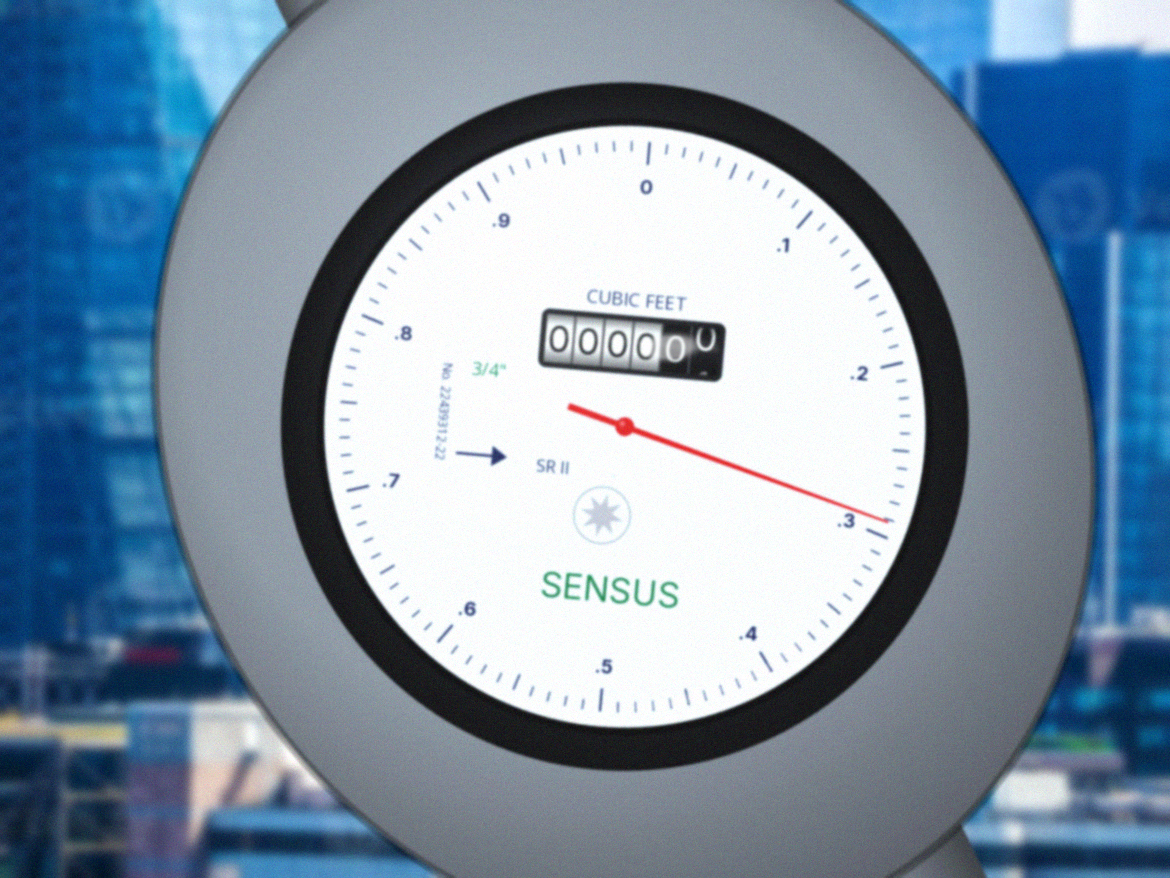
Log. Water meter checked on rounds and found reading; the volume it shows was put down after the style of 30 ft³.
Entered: 0.29 ft³
